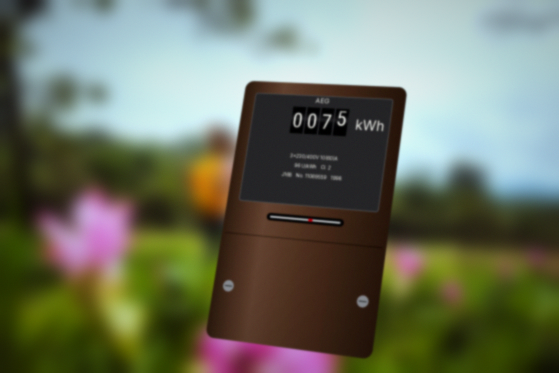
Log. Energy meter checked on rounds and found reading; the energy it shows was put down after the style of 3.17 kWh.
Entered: 75 kWh
